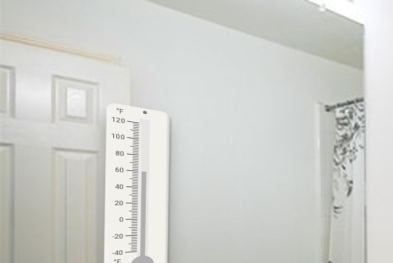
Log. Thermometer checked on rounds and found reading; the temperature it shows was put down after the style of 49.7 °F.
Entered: 60 °F
